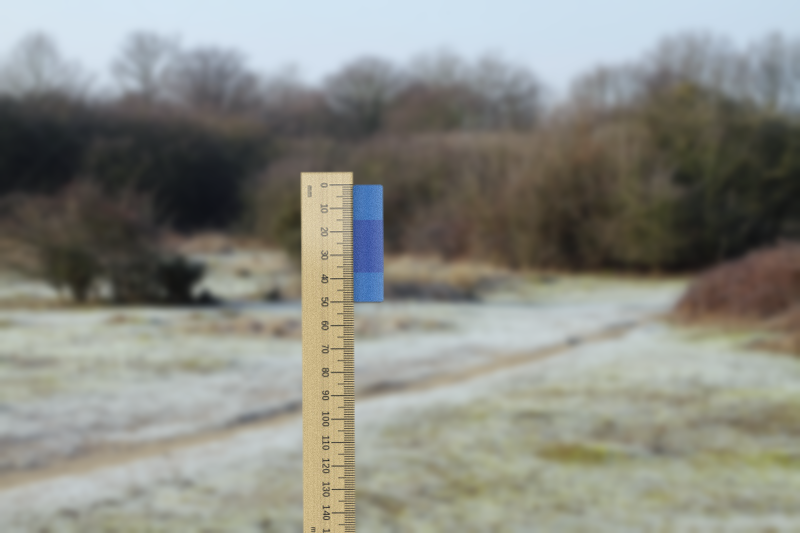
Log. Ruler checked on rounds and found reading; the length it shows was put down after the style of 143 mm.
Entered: 50 mm
